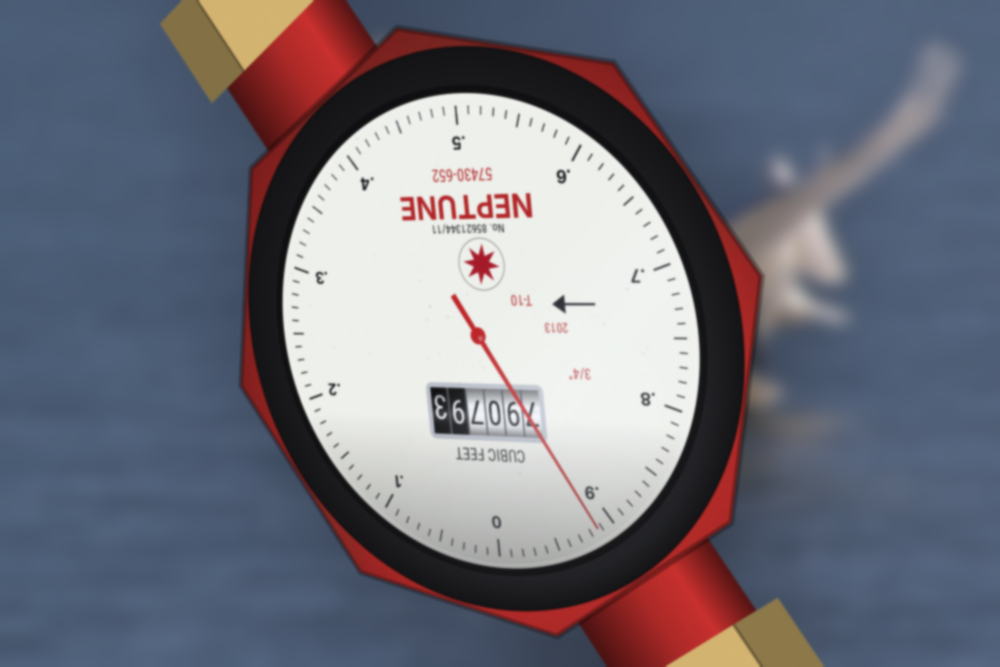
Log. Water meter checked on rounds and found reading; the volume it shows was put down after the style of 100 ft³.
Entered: 790792.91 ft³
